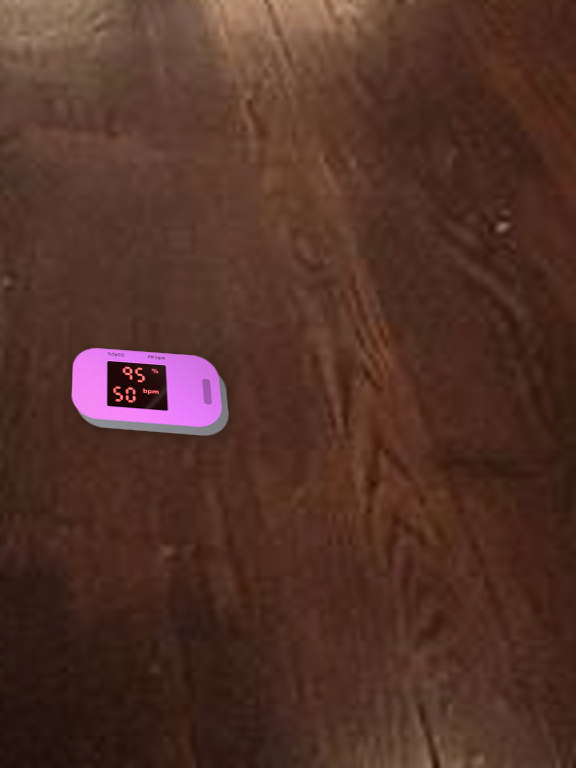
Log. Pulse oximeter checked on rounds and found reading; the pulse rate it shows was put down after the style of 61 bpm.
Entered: 50 bpm
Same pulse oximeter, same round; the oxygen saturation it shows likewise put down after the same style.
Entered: 95 %
